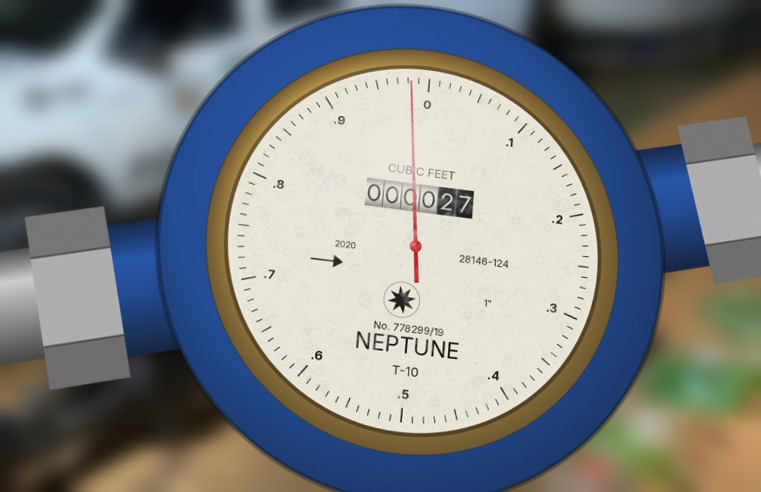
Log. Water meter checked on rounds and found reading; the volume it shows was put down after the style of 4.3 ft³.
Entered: 26.98 ft³
